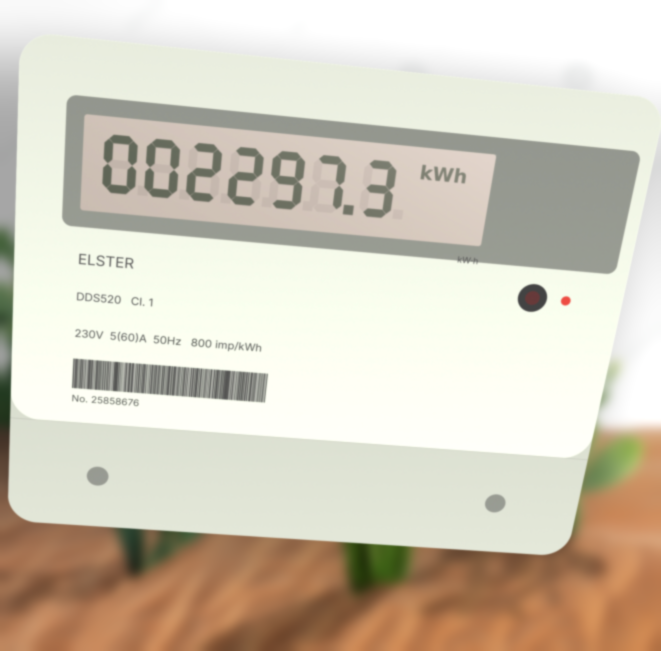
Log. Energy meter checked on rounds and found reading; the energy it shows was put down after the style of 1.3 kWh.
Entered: 2297.3 kWh
